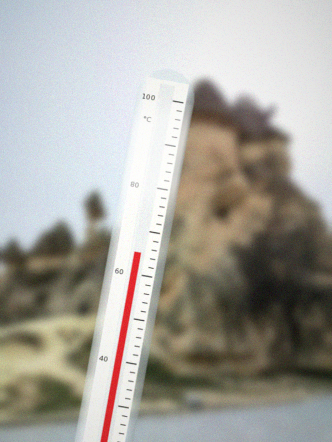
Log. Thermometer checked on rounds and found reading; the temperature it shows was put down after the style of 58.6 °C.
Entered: 65 °C
